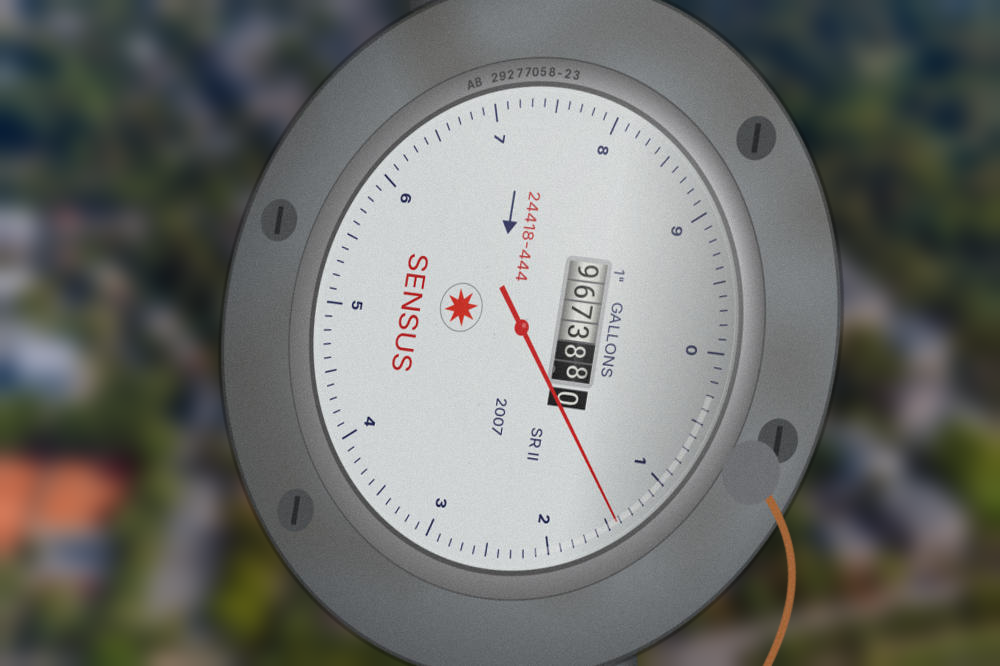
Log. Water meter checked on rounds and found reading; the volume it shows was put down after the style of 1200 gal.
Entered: 9673881.4 gal
